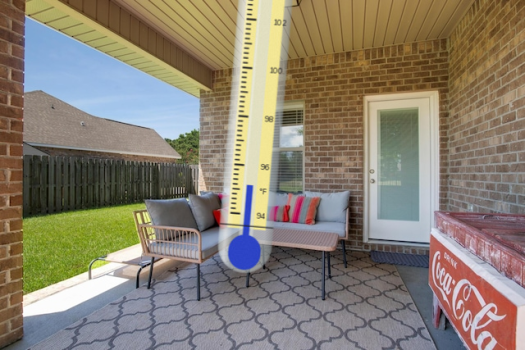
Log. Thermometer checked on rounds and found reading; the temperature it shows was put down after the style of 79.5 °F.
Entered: 95.2 °F
